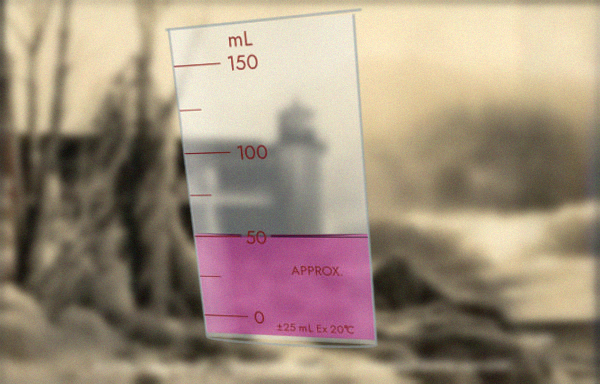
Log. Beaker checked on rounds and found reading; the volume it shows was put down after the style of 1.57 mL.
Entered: 50 mL
